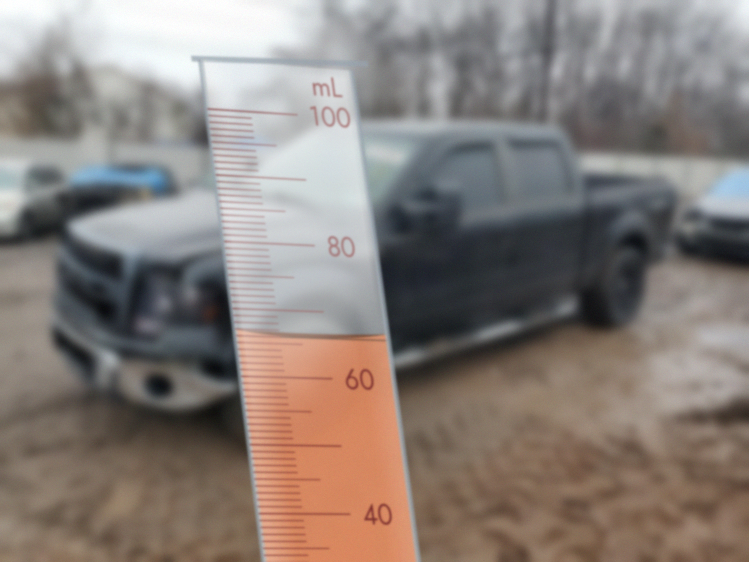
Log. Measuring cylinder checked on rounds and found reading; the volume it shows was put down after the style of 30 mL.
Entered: 66 mL
